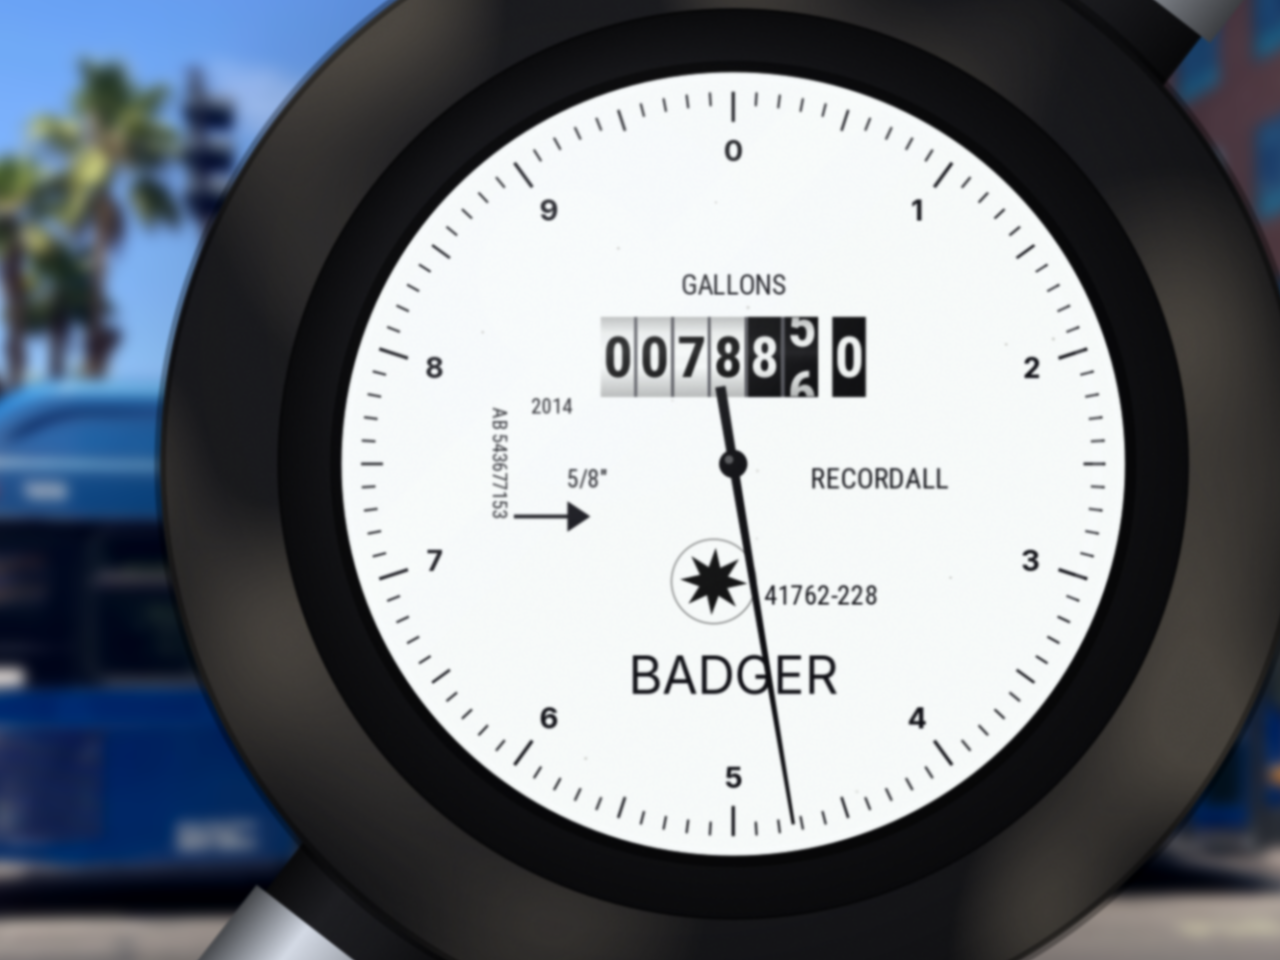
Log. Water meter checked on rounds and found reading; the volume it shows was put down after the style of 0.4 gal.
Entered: 78854.7 gal
